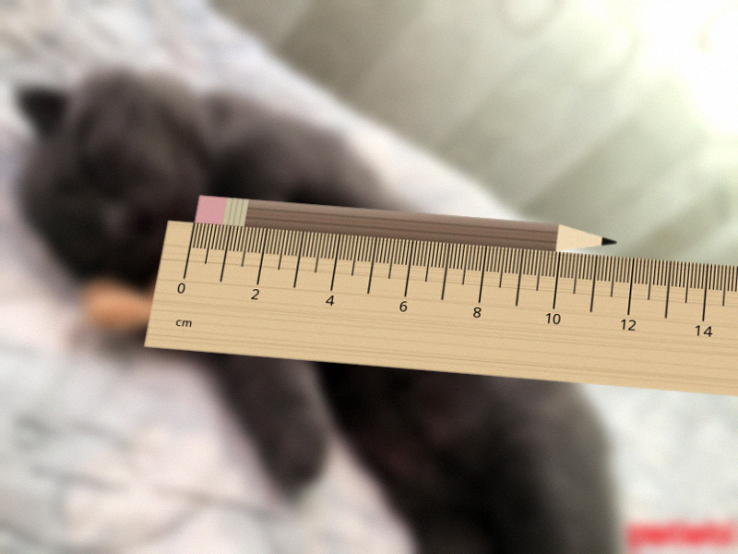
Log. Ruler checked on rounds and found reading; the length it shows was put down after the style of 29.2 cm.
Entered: 11.5 cm
